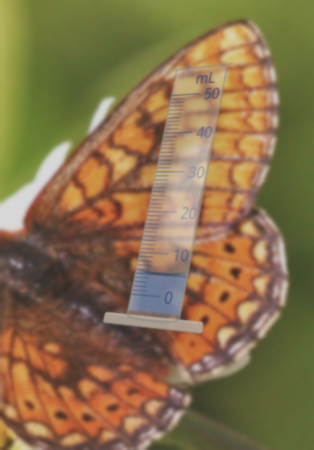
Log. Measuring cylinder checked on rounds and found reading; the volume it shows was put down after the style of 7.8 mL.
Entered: 5 mL
